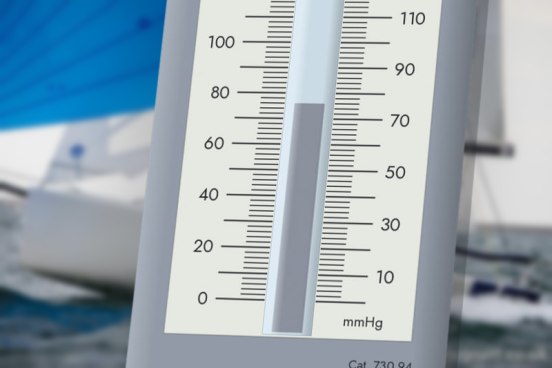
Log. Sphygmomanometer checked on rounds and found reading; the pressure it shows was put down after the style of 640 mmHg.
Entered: 76 mmHg
